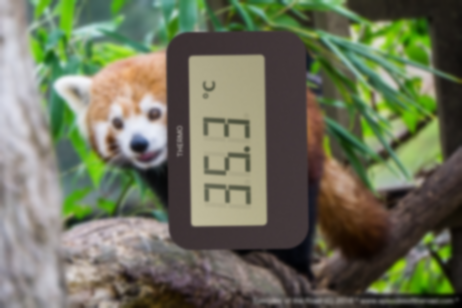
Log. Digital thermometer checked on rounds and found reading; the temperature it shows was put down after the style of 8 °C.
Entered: 35.3 °C
